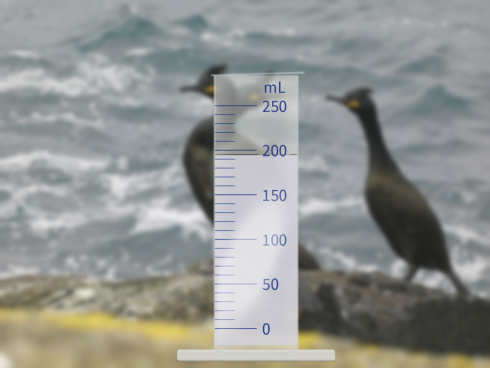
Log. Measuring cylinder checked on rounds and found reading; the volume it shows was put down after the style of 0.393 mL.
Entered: 195 mL
